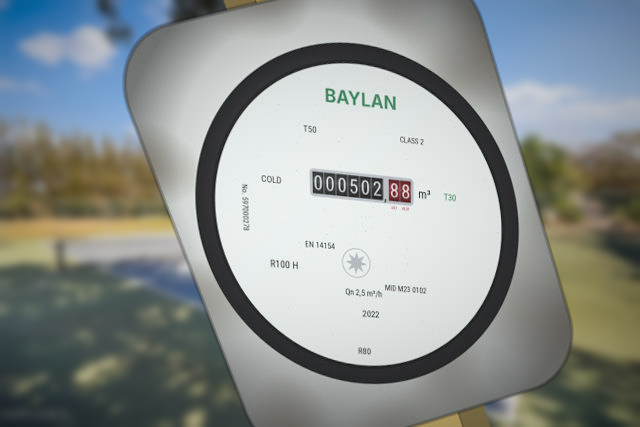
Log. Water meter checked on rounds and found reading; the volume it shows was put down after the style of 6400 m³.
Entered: 502.88 m³
